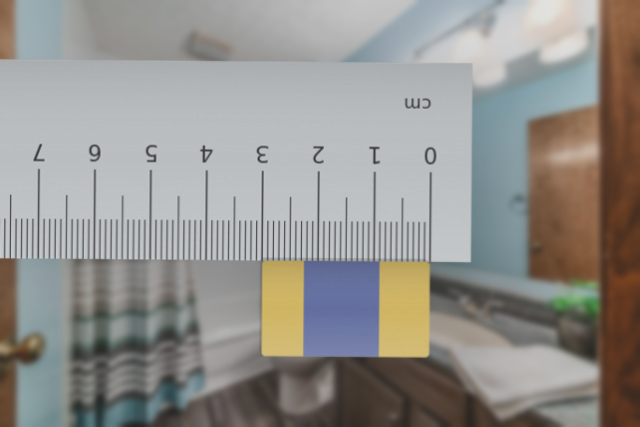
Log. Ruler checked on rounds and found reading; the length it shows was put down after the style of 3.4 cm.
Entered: 3 cm
